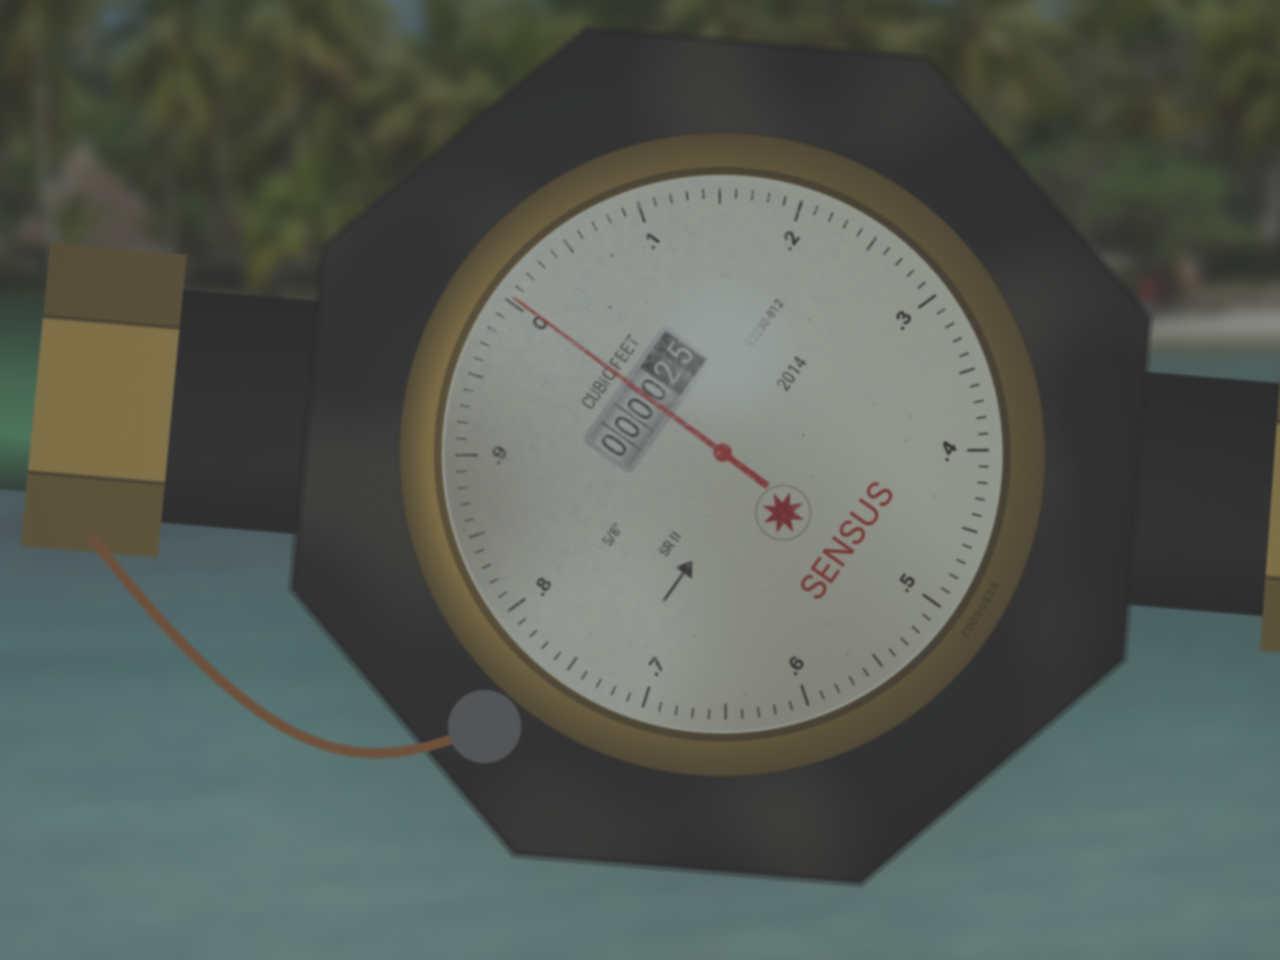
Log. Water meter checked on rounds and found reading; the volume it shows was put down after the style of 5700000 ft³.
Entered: 25.00 ft³
